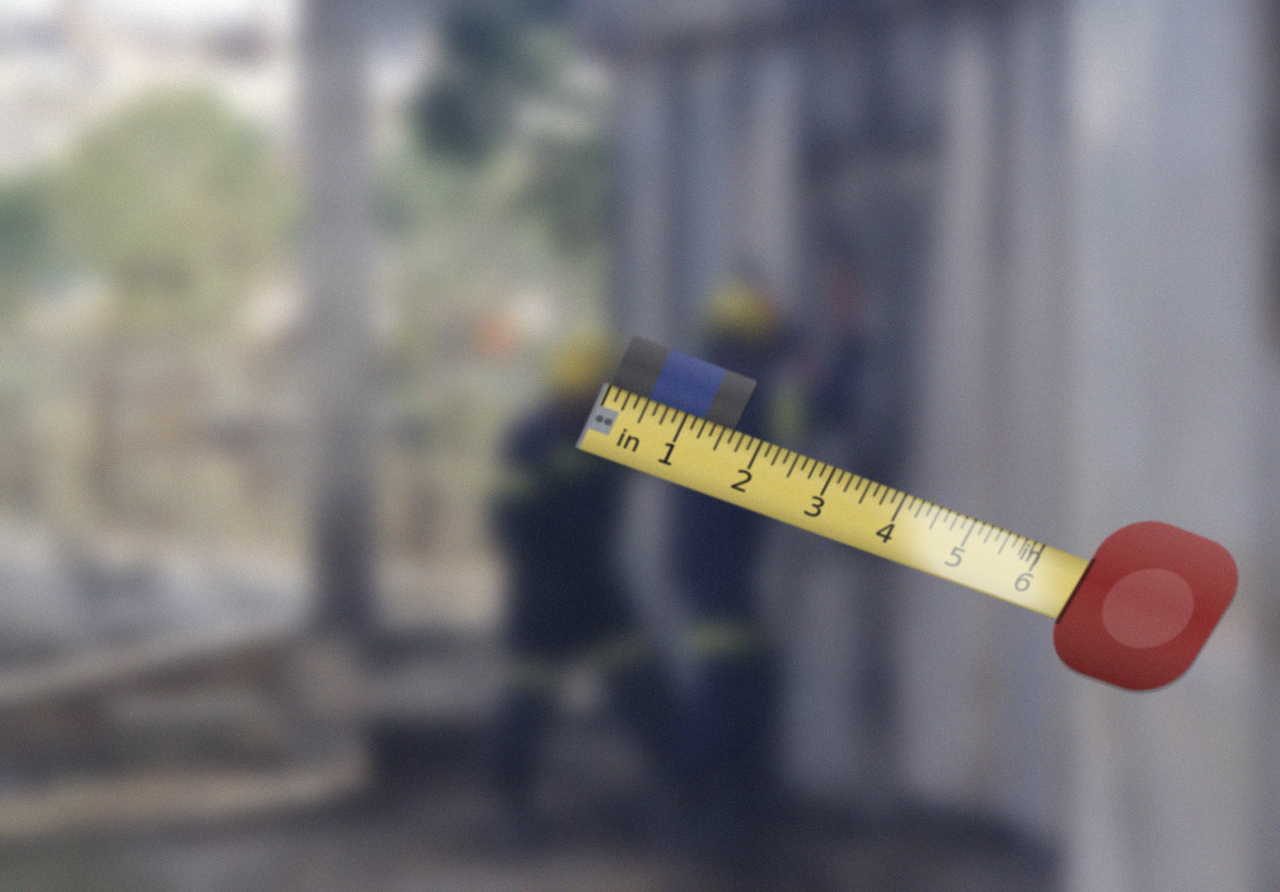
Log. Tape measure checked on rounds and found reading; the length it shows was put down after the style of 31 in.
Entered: 1.625 in
